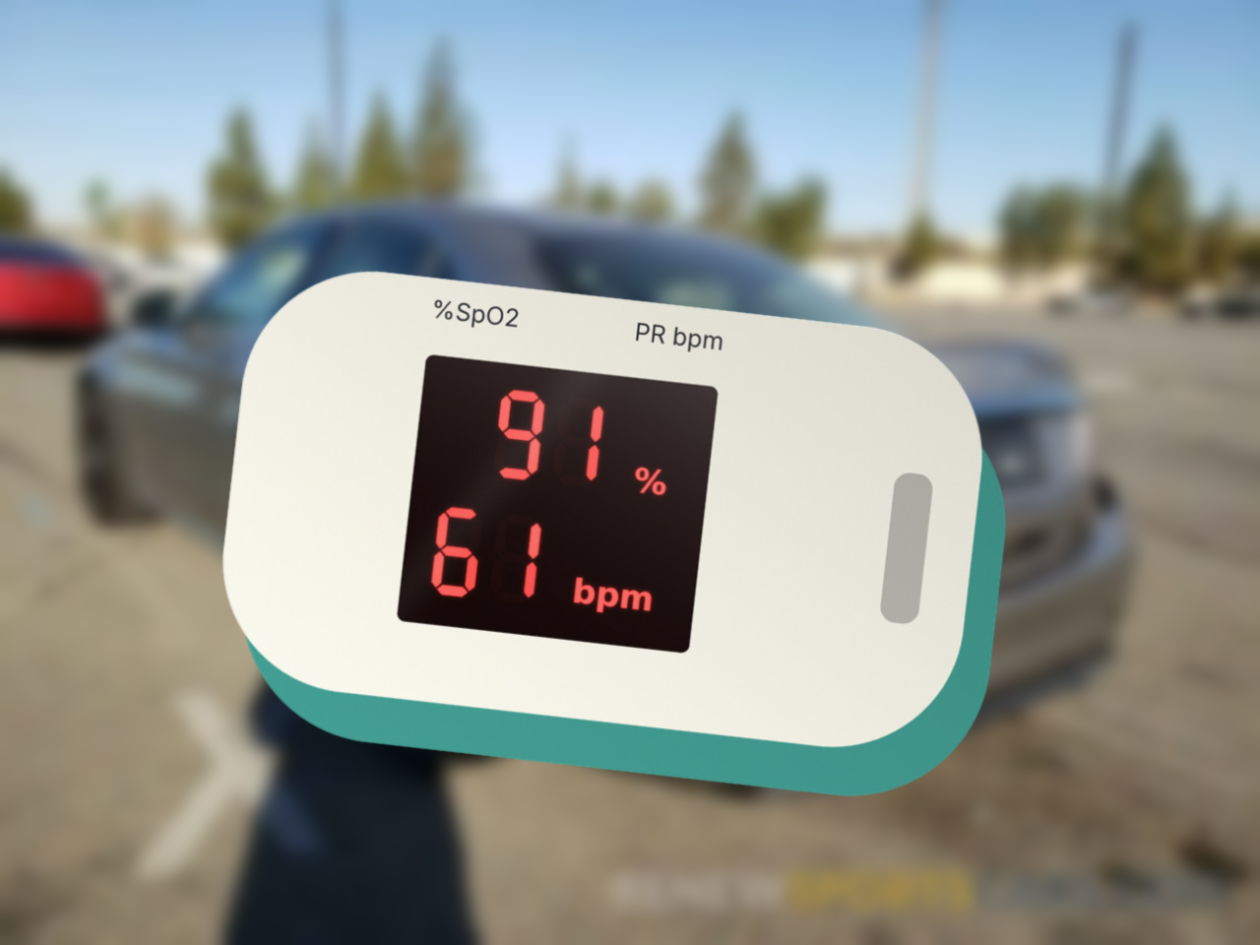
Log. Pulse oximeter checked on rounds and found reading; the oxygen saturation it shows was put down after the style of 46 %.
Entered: 91 %
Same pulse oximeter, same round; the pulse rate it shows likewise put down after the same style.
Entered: 61 bpm
